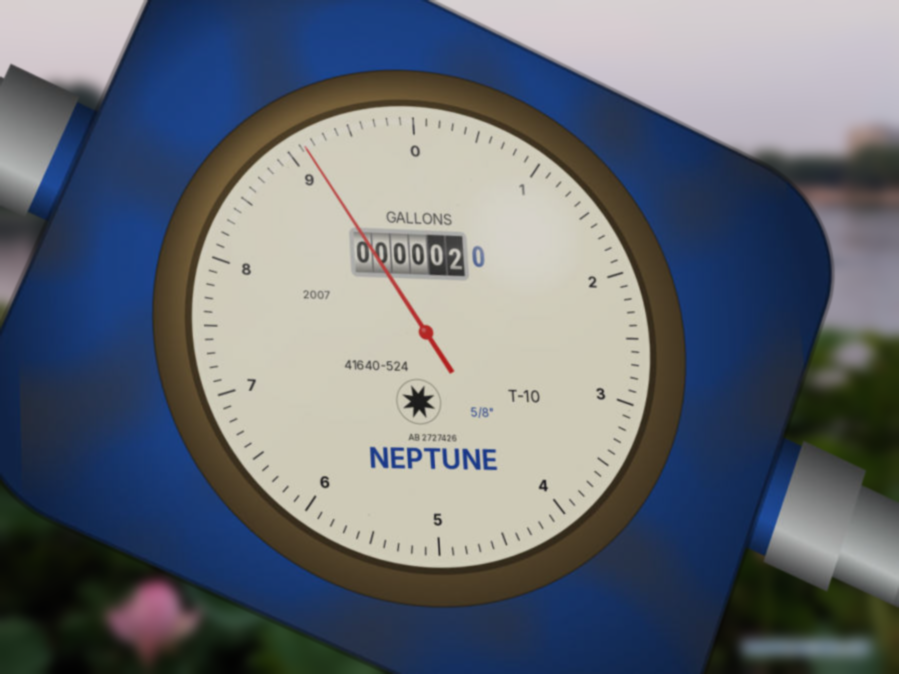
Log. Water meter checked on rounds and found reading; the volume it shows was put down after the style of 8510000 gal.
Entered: 19.1 gal
